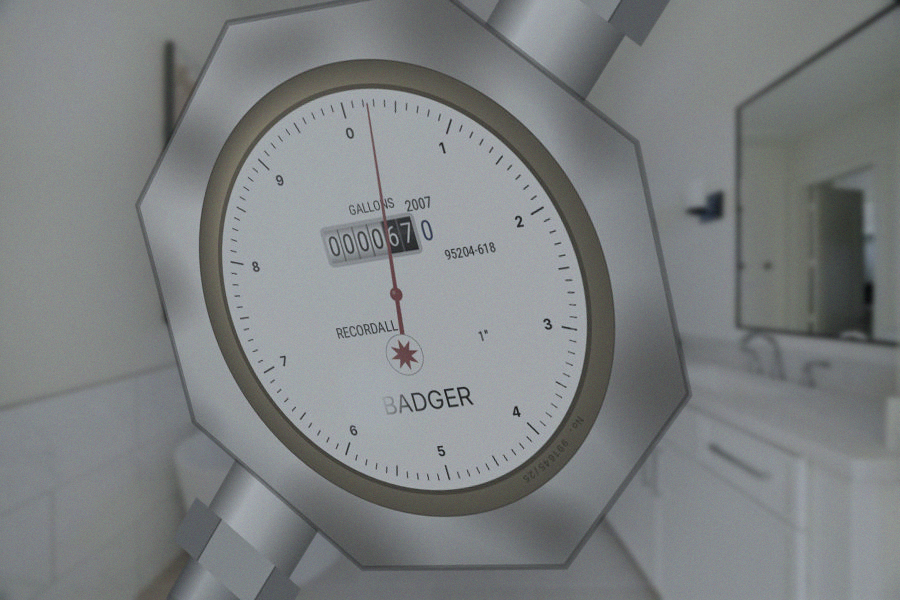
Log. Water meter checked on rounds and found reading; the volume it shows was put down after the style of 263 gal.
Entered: 670.2 gal
